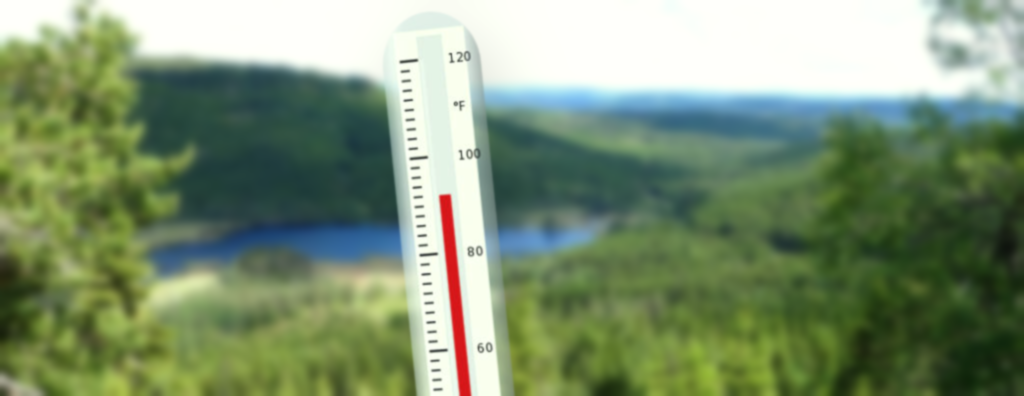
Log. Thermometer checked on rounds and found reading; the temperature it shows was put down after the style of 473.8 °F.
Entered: 92 °F
